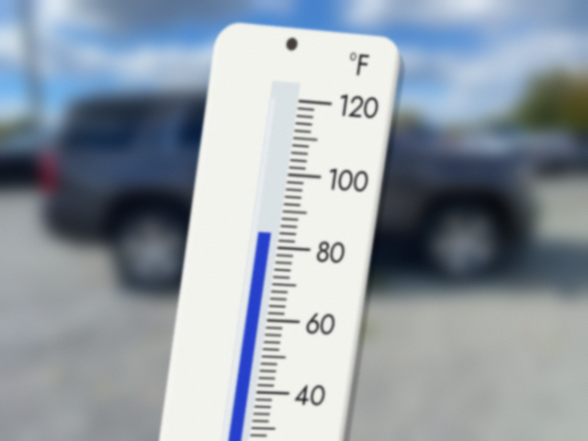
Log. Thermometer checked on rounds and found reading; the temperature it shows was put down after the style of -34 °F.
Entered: 84 °F
